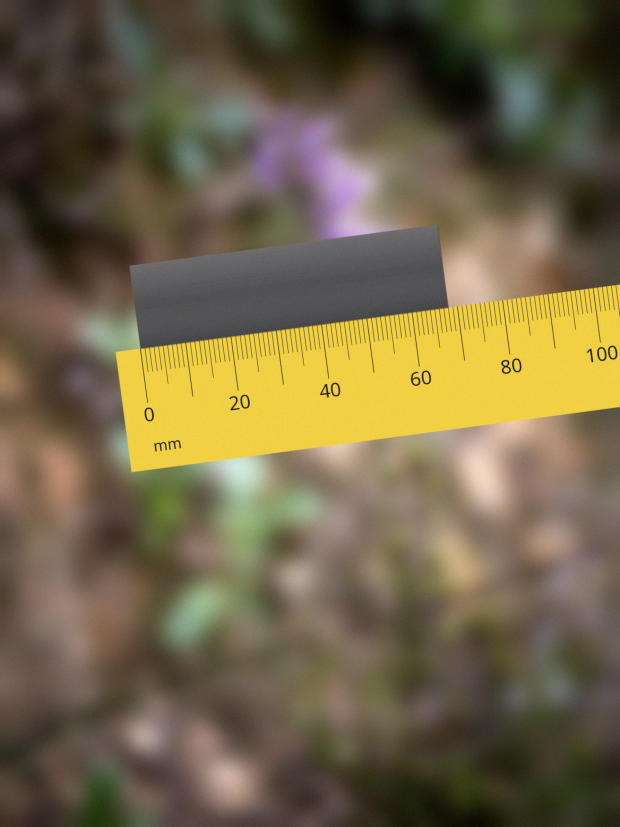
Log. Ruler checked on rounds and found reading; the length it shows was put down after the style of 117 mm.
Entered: 68 mm
